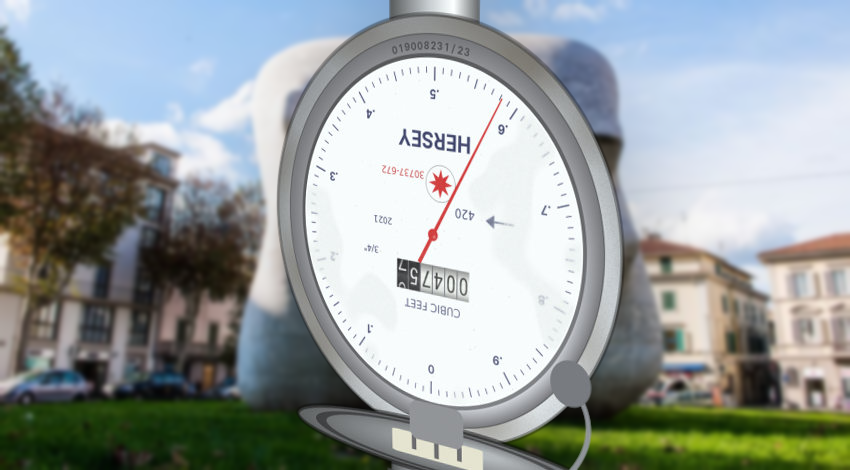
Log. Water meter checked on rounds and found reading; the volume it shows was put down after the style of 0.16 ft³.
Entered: 4756.58 ft³
